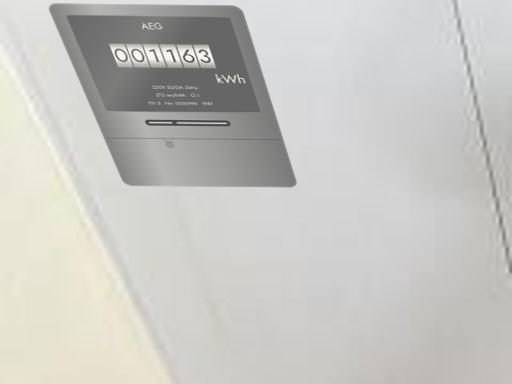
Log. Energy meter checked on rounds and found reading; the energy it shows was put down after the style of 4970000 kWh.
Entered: 1163 kWh
